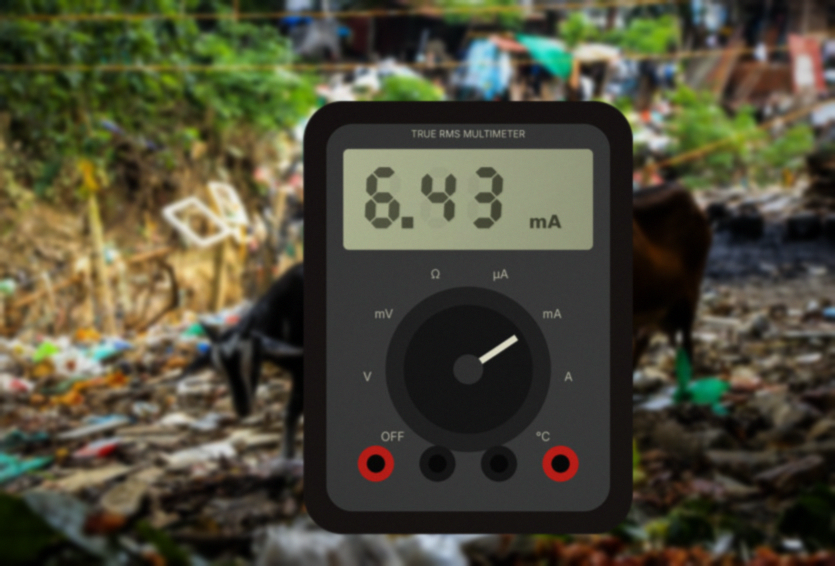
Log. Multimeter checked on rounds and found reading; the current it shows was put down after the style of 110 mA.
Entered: 6.43 mA
